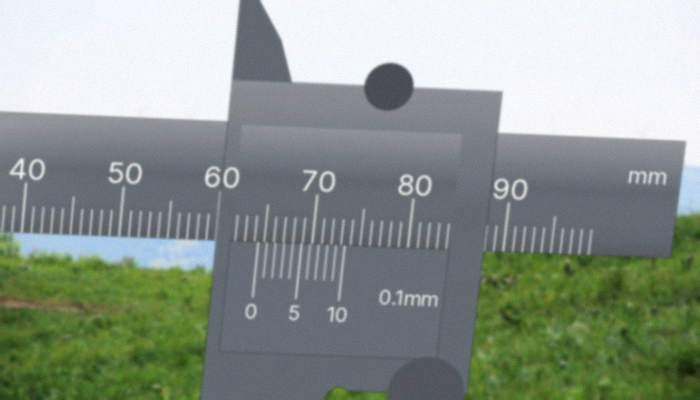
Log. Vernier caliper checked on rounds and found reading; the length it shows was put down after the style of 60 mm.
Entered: 64.4 mm
